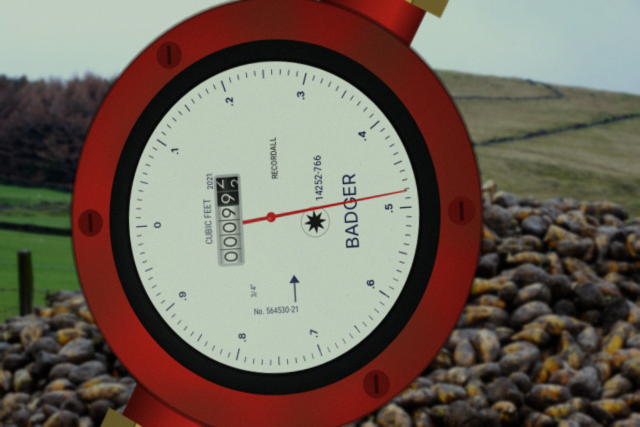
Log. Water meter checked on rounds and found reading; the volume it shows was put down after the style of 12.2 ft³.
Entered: 992.48 ft³
